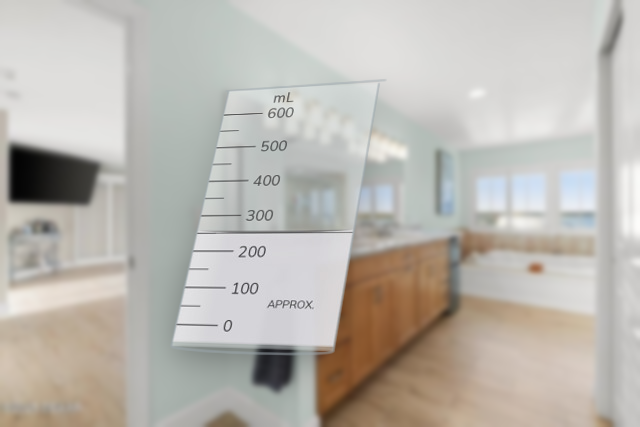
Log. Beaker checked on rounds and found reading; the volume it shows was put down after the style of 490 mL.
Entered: 250 mL
